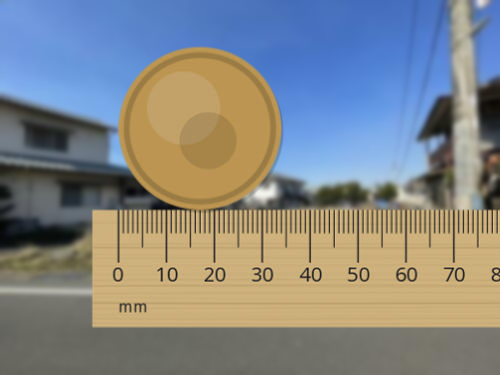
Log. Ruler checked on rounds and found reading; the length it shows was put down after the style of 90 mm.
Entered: 34 mm
